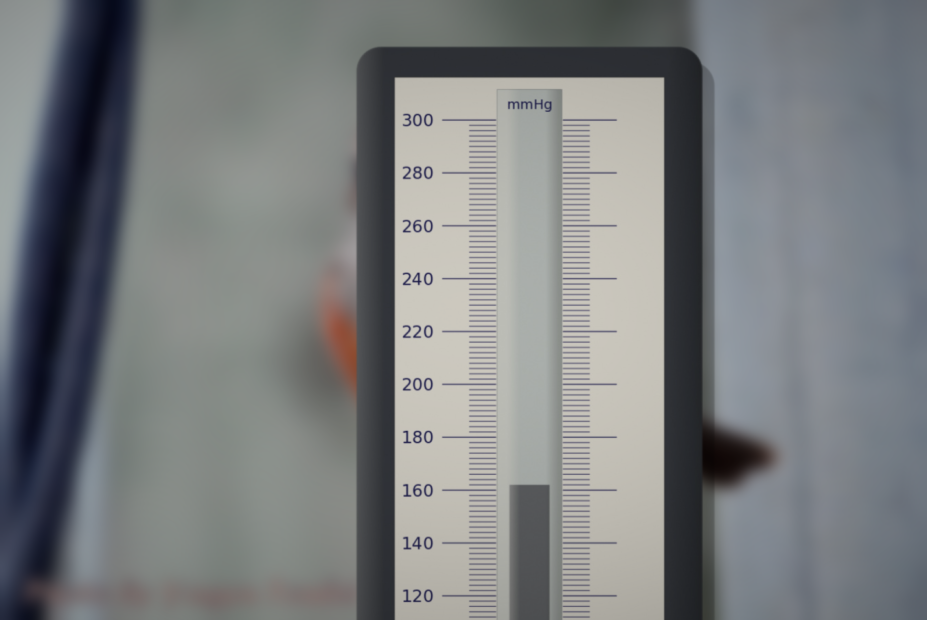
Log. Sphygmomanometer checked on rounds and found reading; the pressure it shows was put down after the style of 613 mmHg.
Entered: 162 mmHg
